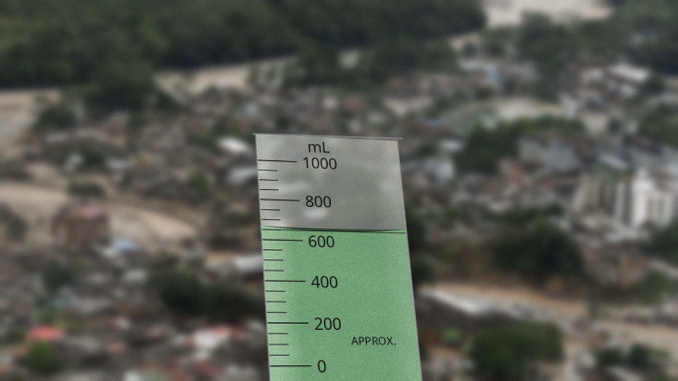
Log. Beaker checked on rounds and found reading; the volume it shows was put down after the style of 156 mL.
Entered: 650 mL
